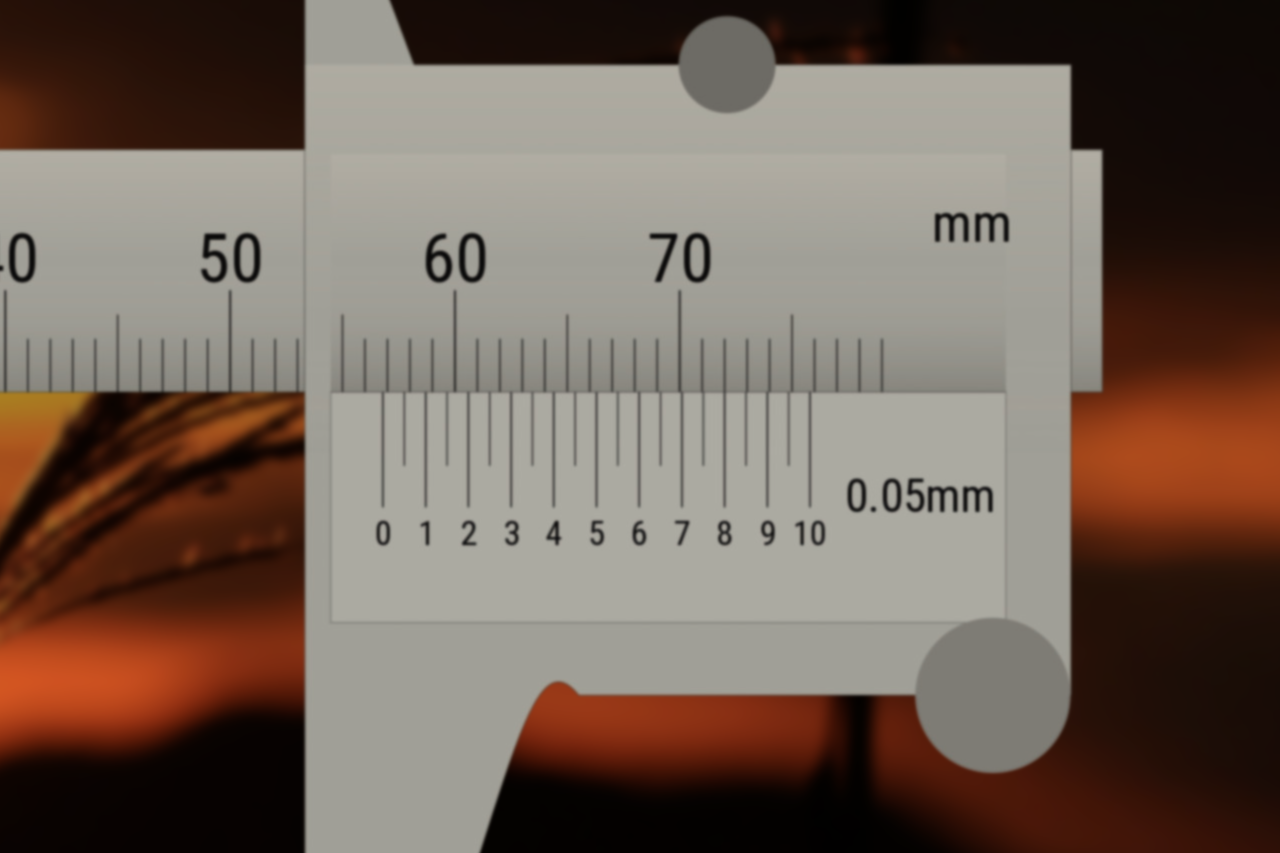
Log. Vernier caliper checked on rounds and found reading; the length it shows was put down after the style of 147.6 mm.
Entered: 56.8 mm
